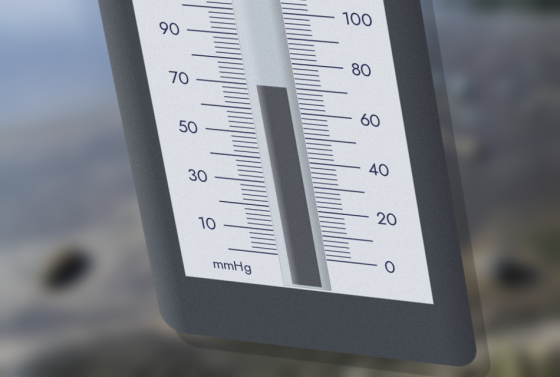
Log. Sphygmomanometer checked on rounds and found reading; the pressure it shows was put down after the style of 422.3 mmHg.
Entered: 70 mmHg
